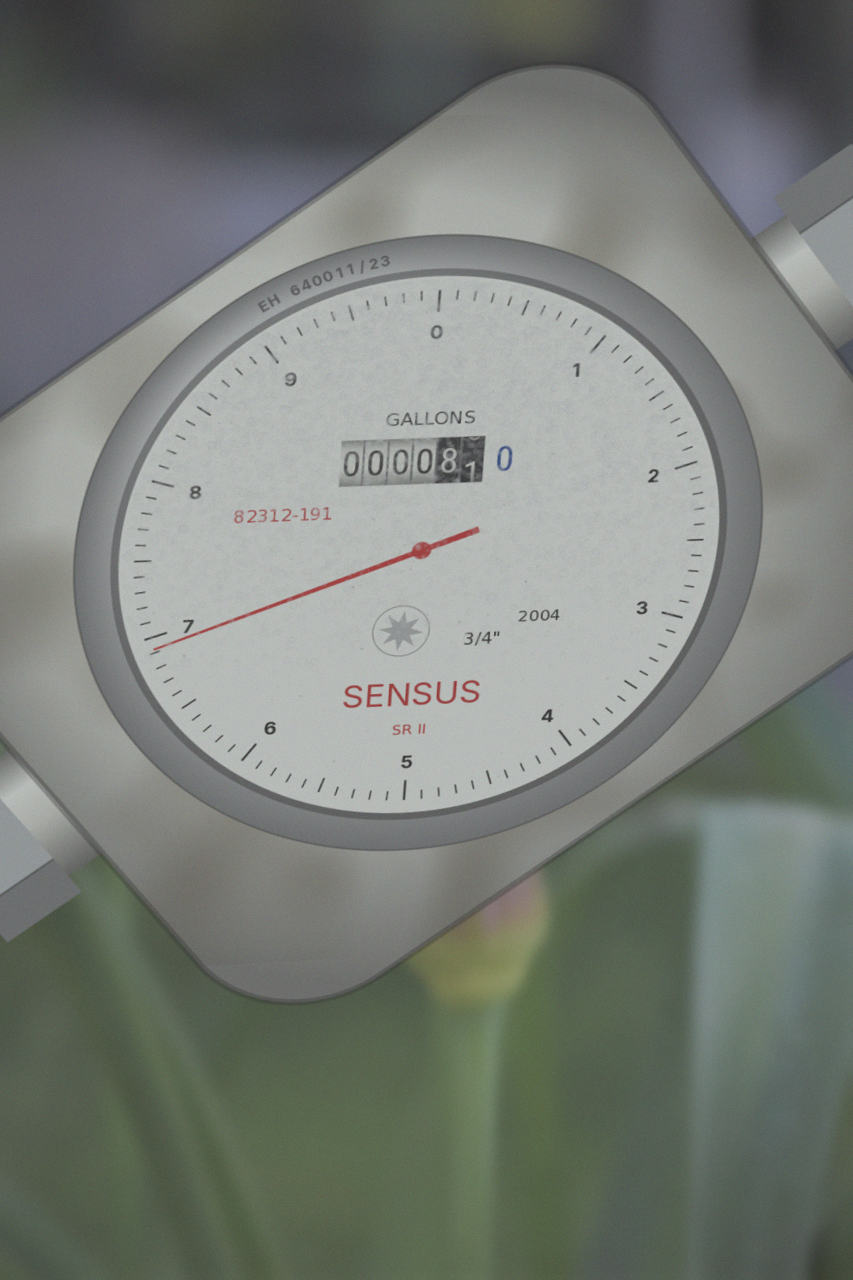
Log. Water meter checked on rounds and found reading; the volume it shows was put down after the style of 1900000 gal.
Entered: 806.9 gal
